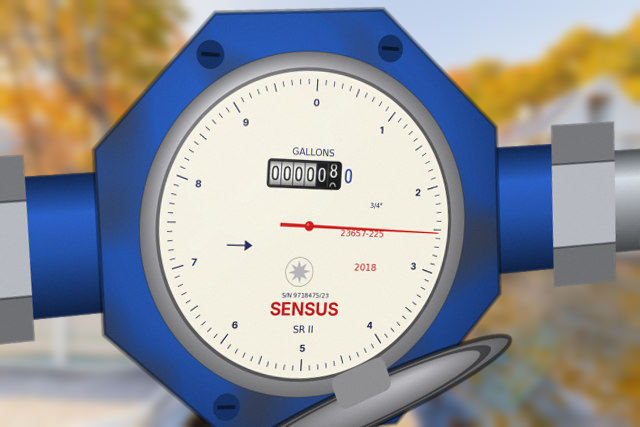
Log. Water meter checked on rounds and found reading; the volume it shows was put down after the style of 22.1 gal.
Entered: 82.5 gal
